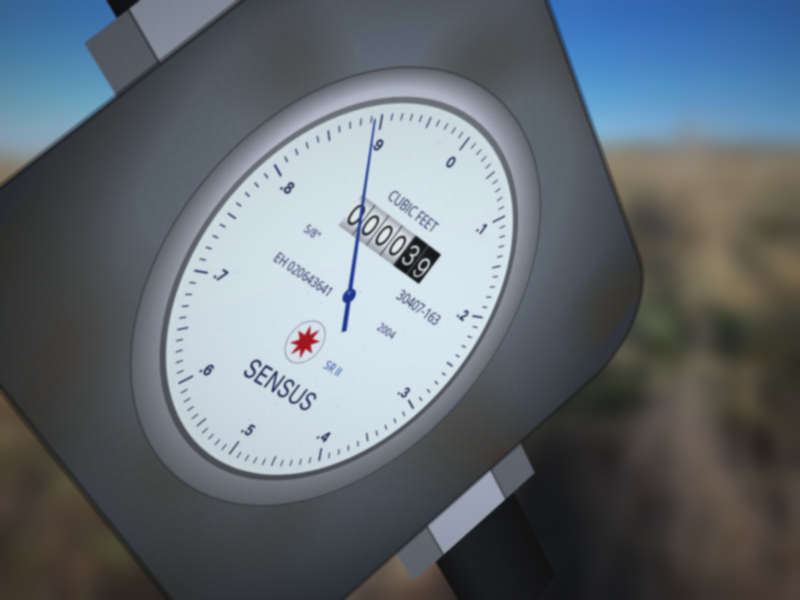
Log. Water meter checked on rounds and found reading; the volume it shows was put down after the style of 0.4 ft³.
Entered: 38.89 ft³
